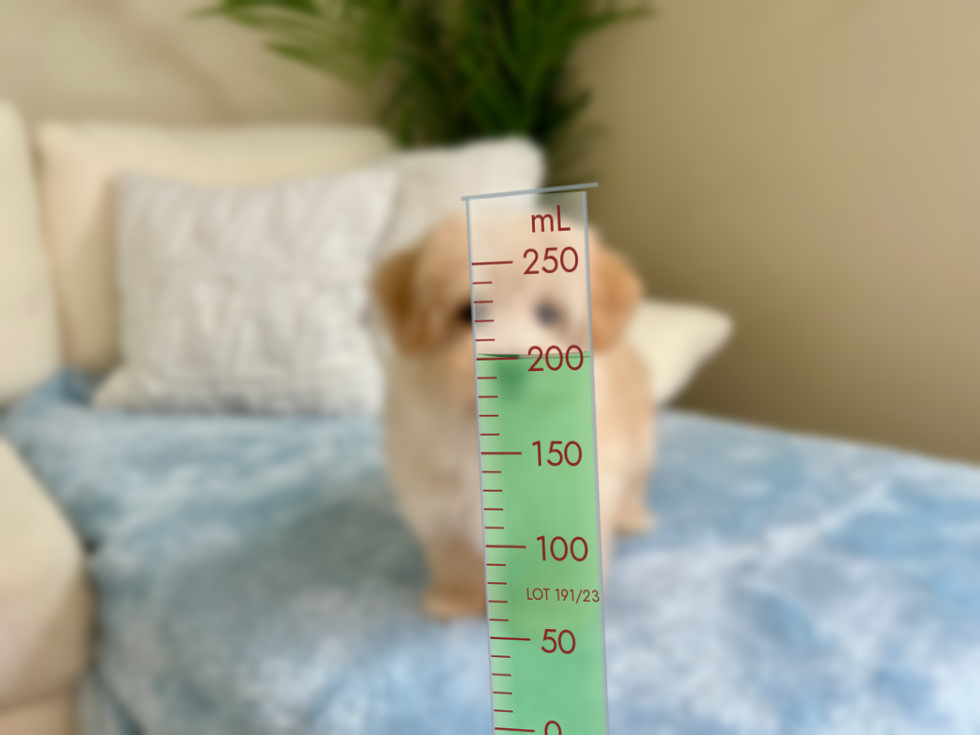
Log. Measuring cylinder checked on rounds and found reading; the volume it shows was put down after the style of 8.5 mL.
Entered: 200 mL
